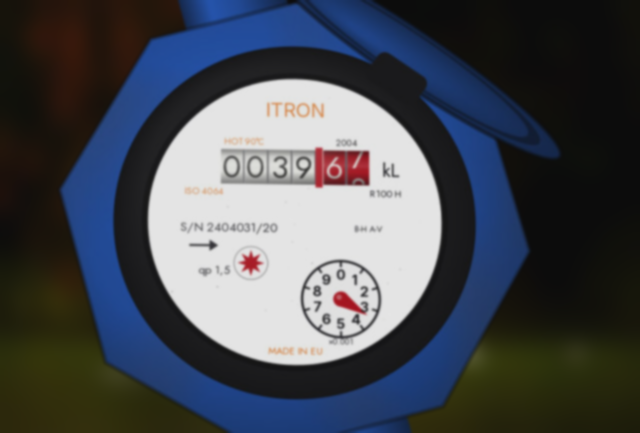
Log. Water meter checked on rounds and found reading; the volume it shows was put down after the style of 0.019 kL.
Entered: 39.673 kL
